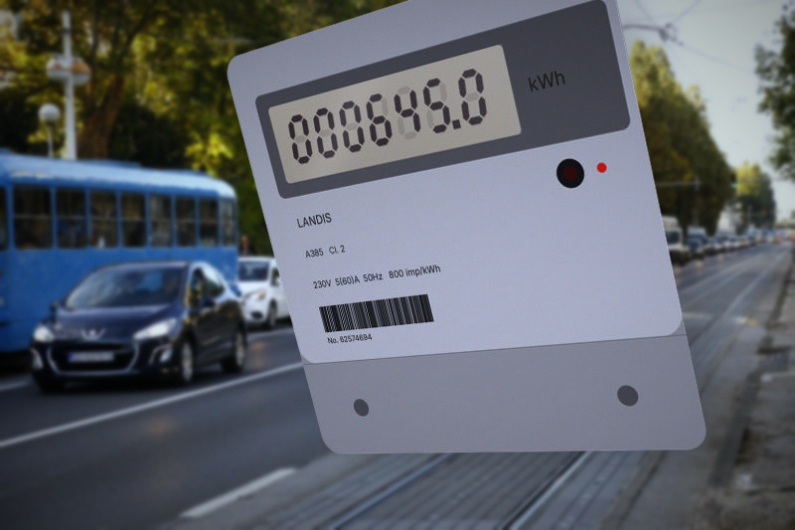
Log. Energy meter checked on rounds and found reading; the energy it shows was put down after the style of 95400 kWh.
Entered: 645.0 kWh
